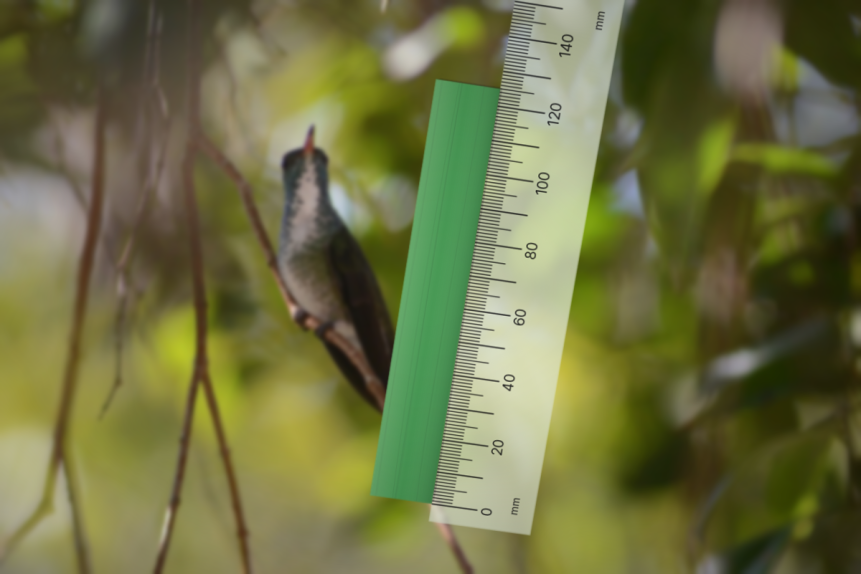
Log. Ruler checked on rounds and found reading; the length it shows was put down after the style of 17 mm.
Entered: 125 mm
